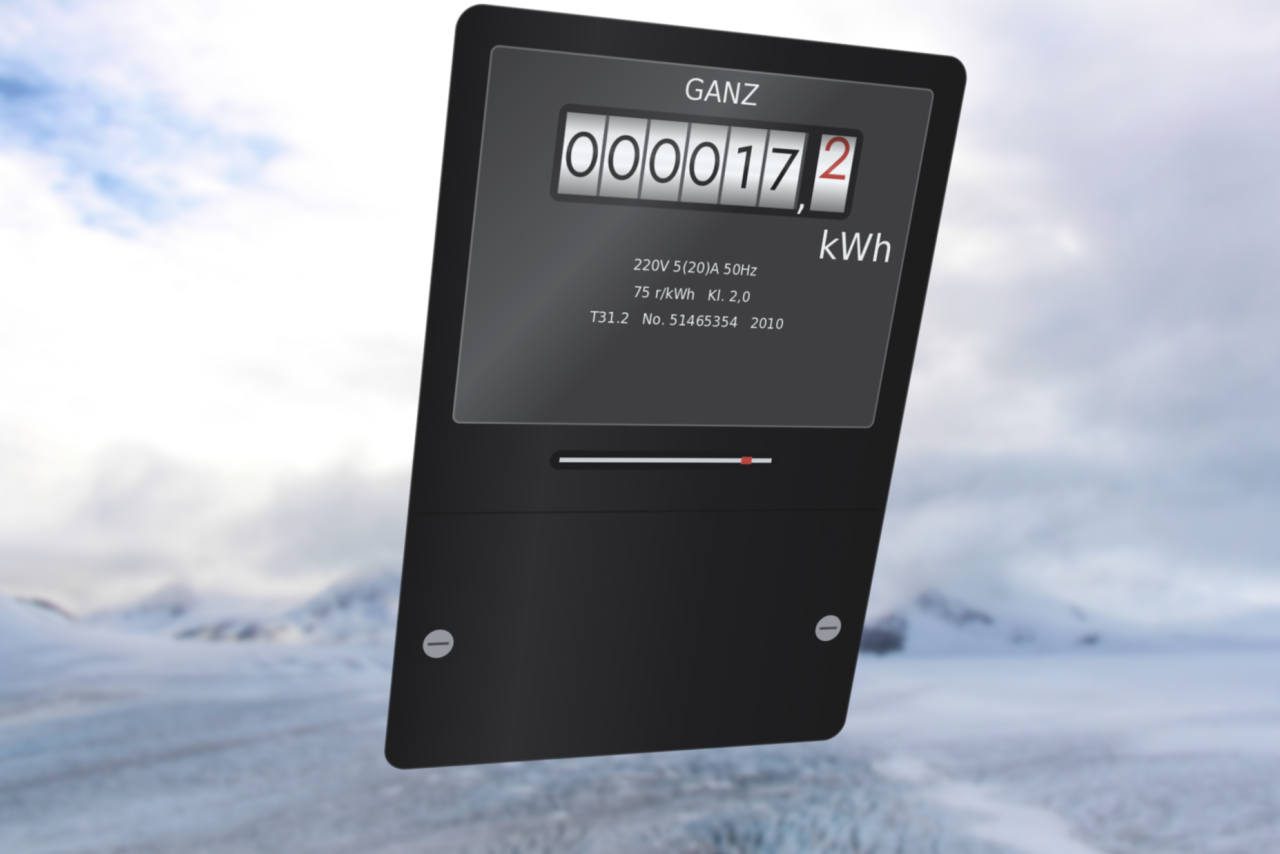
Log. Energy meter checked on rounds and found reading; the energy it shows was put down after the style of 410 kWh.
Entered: 17.2 kWh
